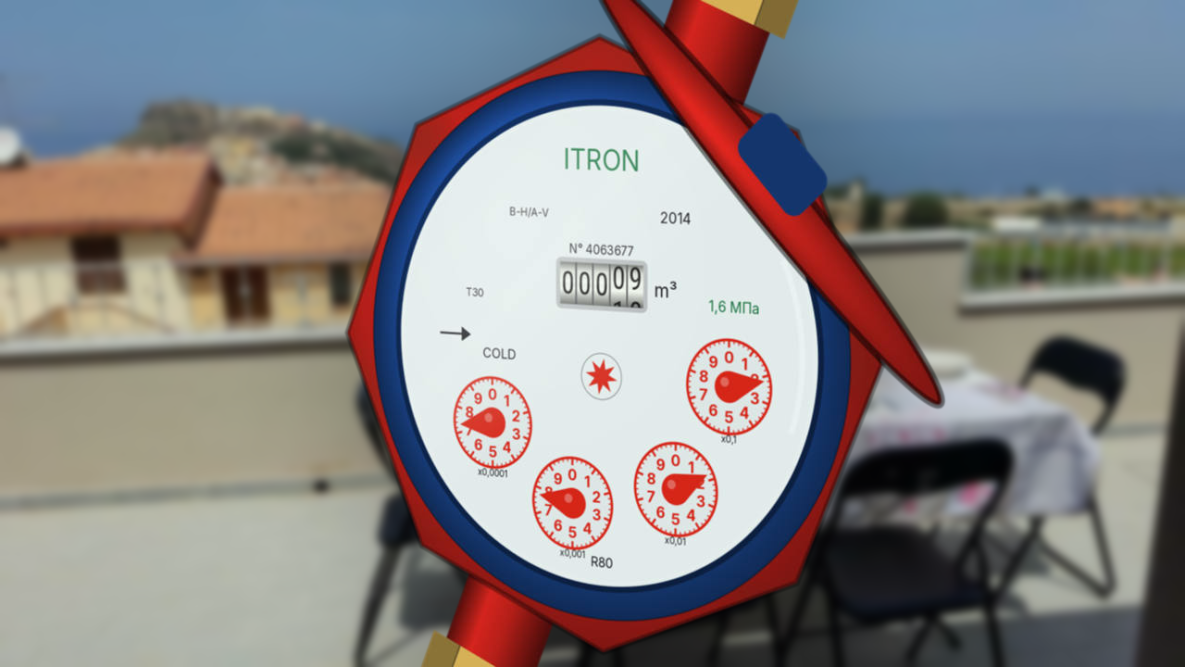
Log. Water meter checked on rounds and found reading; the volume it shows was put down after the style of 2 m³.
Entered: 9.2177 m³
